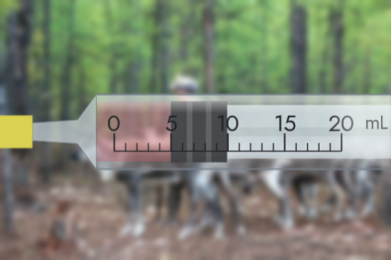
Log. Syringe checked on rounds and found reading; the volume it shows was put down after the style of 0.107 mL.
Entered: 5 mL
